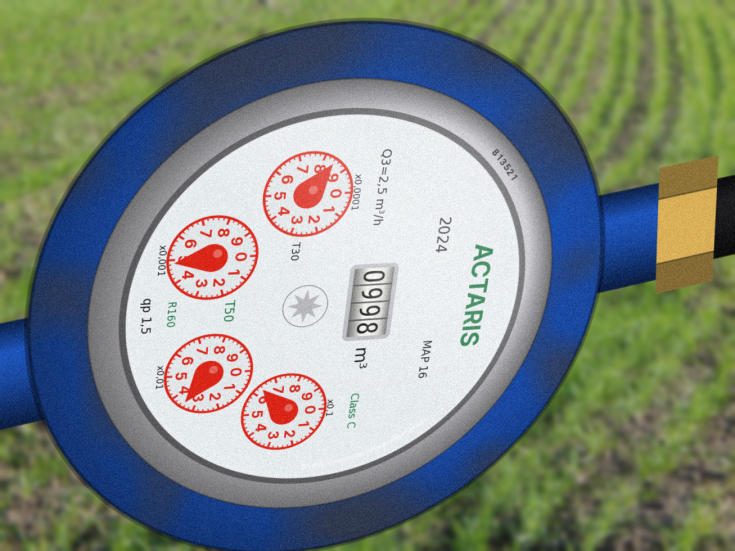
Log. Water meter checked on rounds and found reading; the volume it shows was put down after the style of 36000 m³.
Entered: 998.6348 m³
